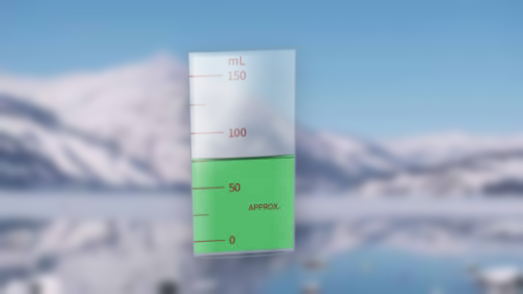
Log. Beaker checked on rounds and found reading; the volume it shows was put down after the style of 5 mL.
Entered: 75 mL
